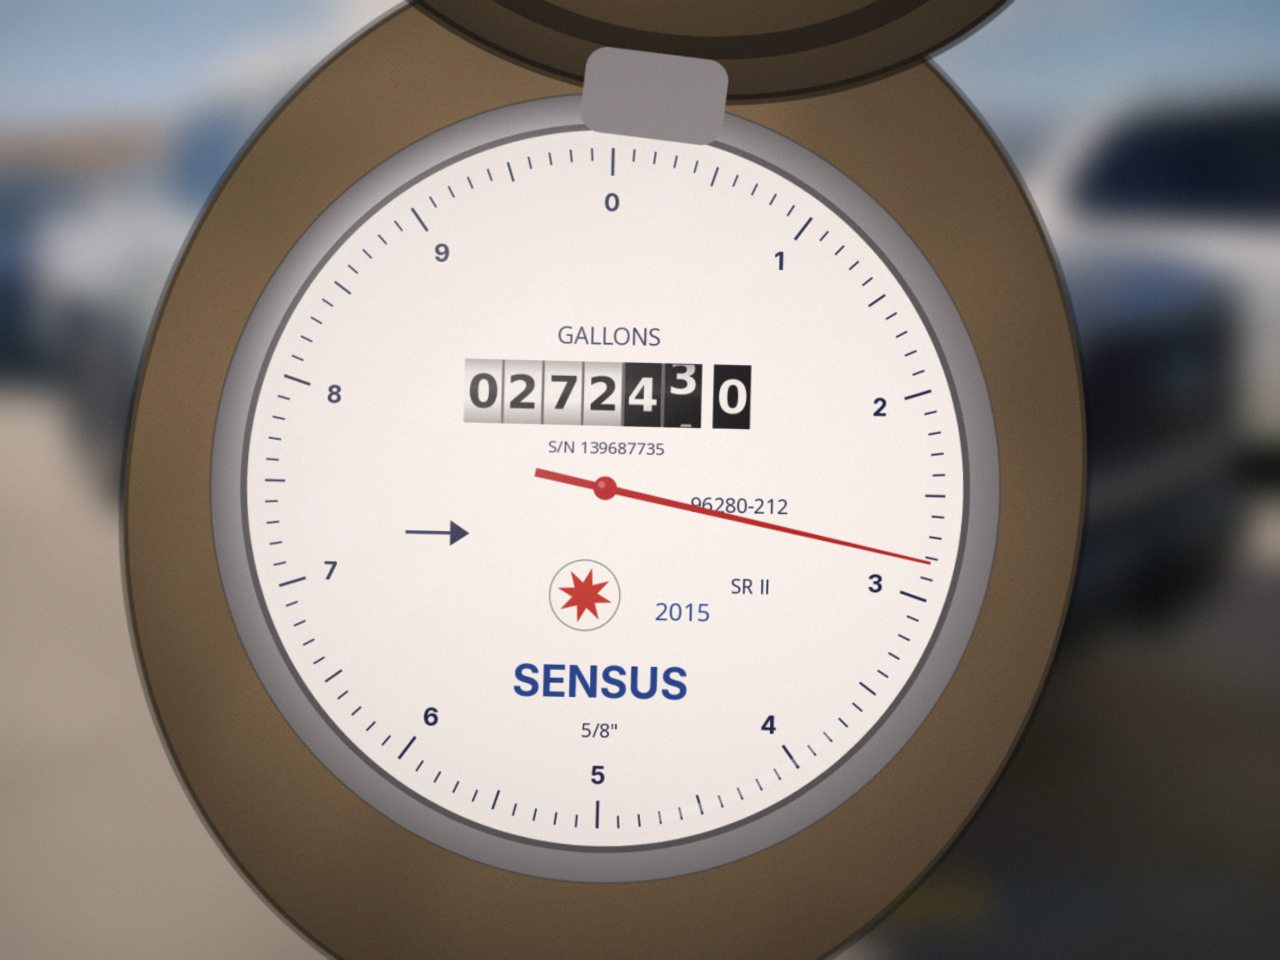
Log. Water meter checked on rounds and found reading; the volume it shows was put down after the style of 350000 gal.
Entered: 272432.8 gal
